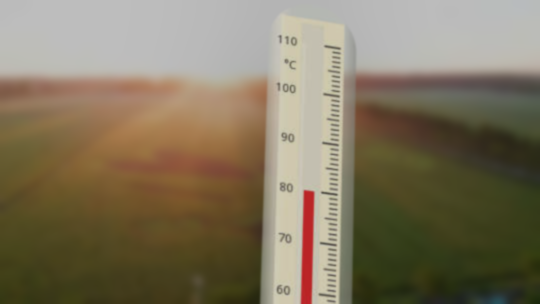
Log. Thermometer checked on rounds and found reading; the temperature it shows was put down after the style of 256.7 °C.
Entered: 80 °C
